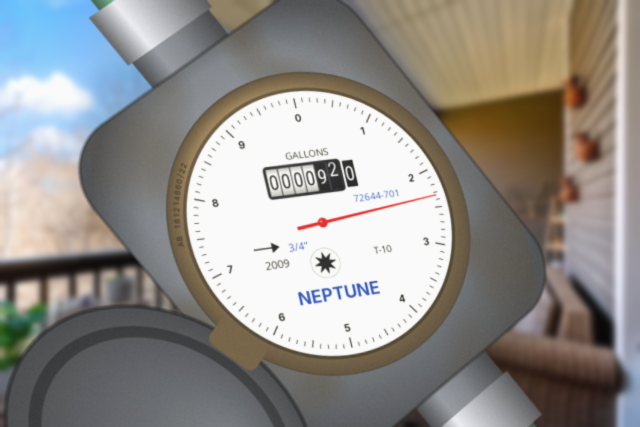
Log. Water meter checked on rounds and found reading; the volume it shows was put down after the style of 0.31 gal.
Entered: 922.3 gal
